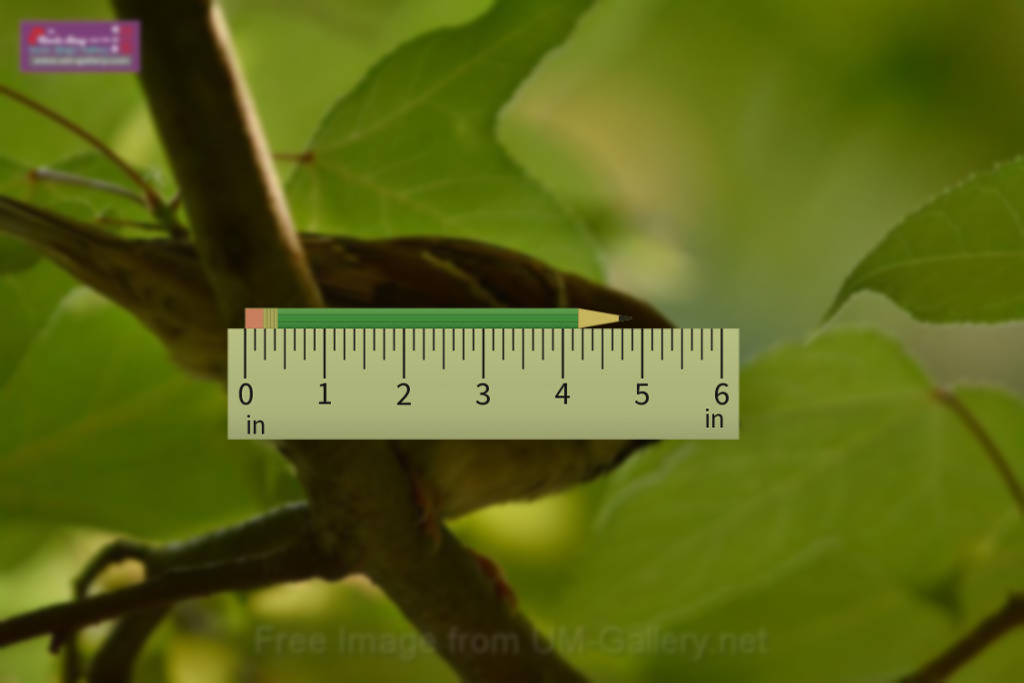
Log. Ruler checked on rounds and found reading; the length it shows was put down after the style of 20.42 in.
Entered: 4.875 in
